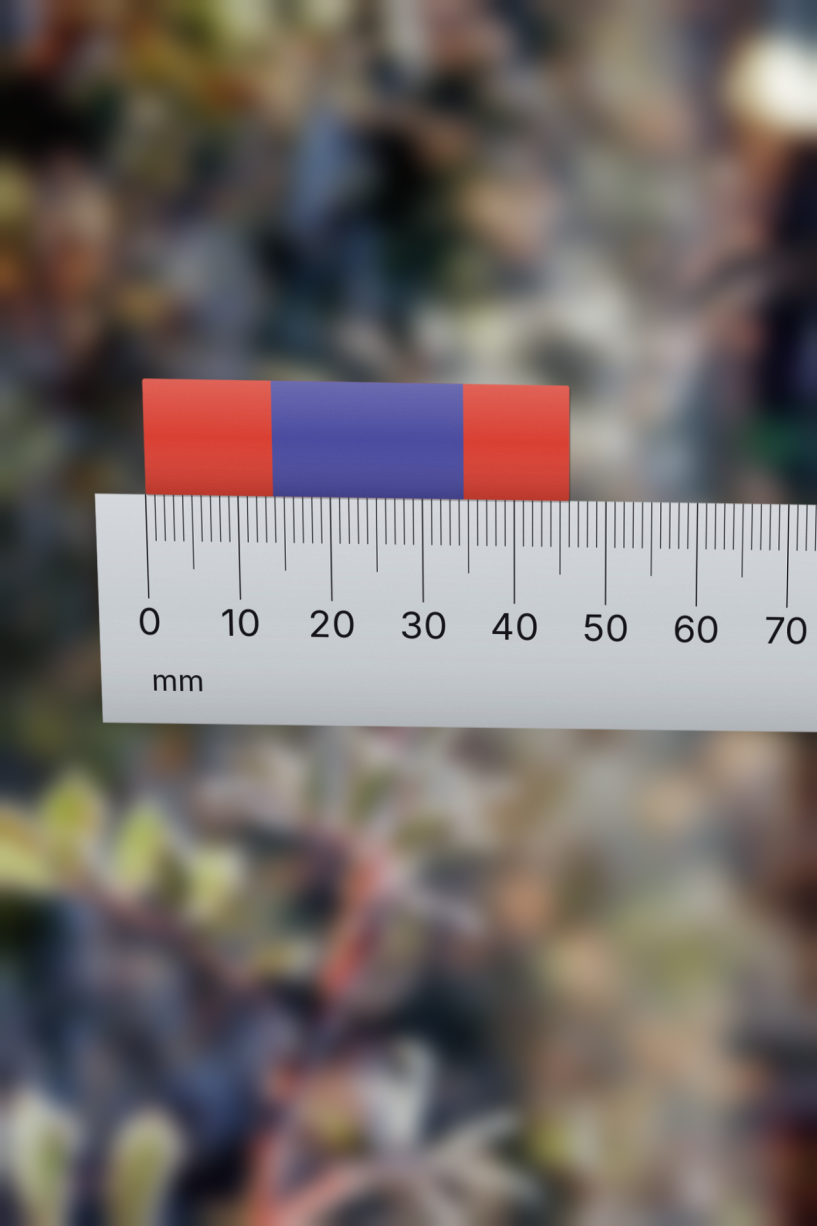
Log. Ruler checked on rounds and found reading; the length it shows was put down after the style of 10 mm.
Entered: 46 mm
